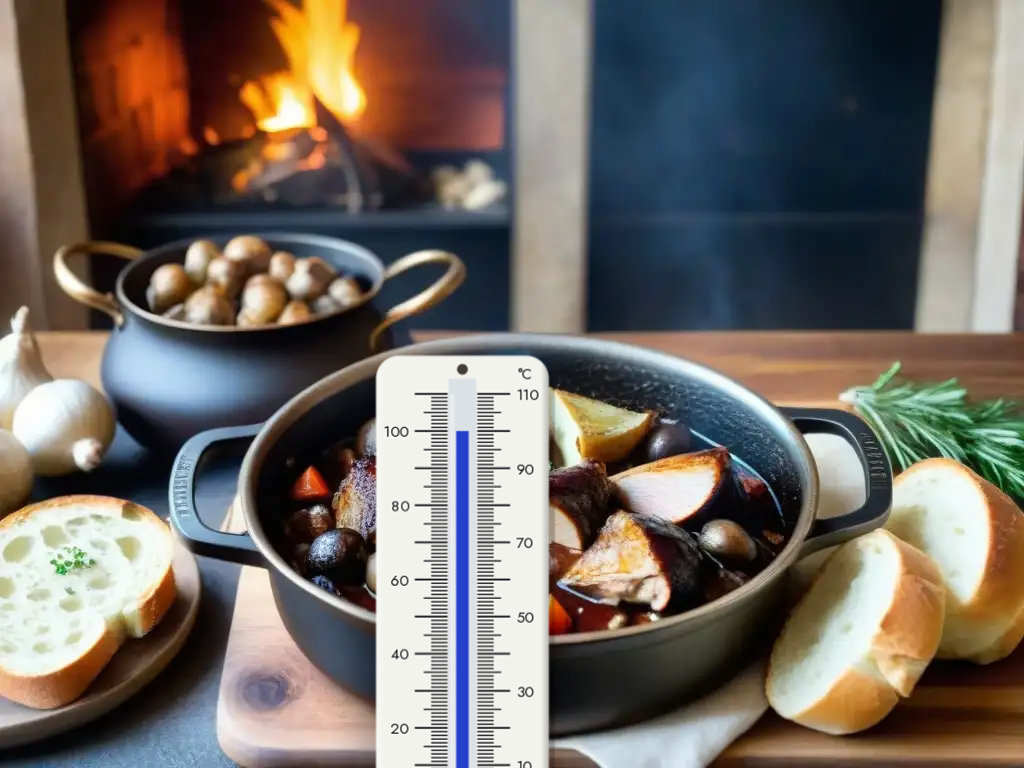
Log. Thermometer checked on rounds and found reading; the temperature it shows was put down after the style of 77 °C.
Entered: 100 °C
